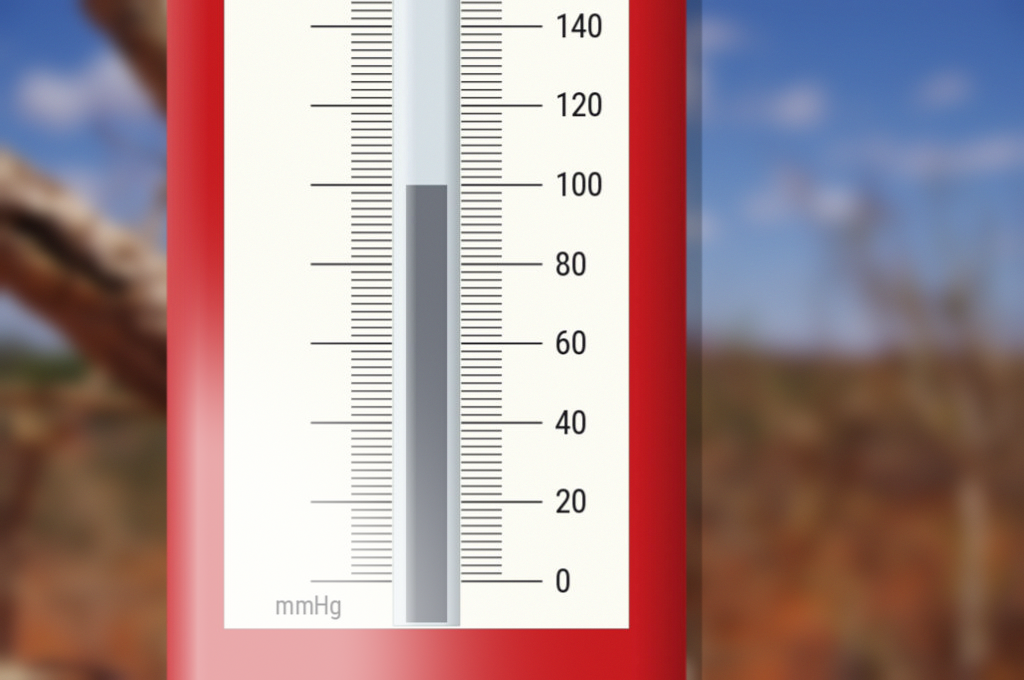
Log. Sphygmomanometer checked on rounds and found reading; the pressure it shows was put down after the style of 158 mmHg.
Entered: 100 mmHg
